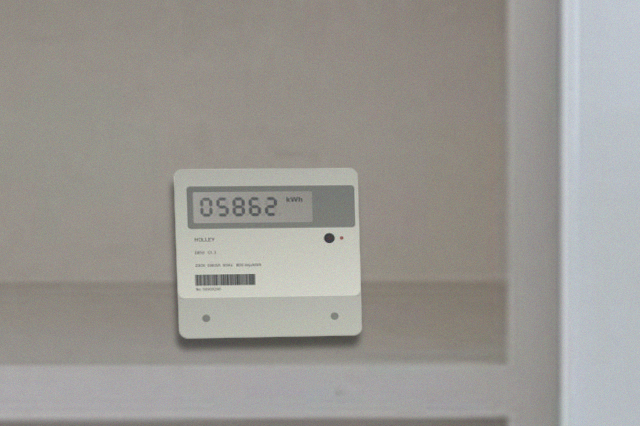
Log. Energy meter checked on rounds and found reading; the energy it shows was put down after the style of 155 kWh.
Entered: 5862 kWh
